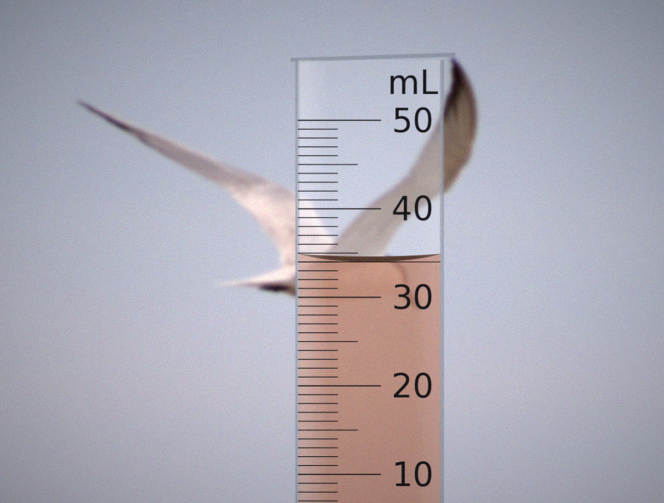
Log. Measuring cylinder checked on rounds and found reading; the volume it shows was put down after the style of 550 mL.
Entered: 34 mL
